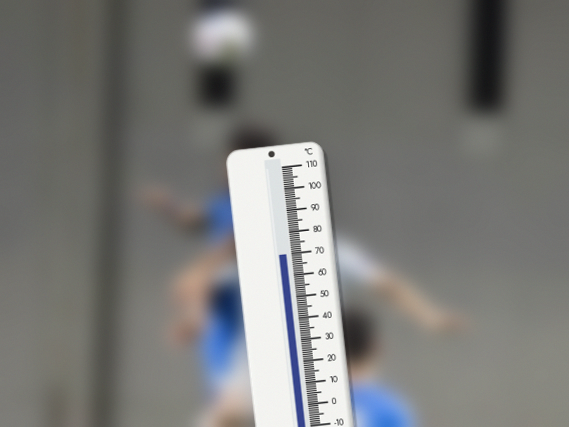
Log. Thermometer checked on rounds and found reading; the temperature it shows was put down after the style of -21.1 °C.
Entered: 70 °C
